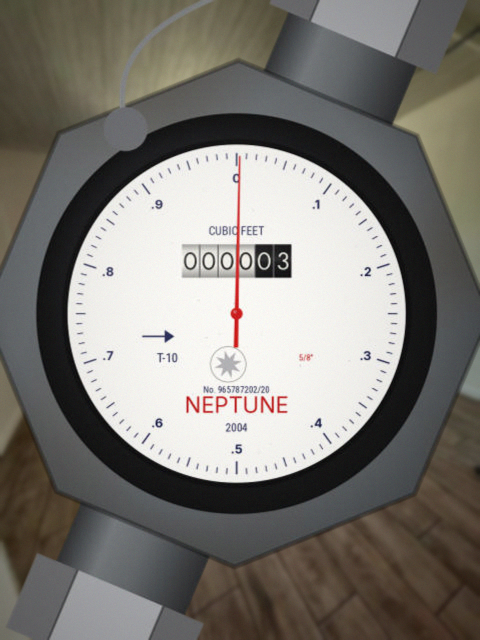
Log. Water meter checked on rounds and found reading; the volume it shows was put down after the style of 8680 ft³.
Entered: 3.00 ft³
